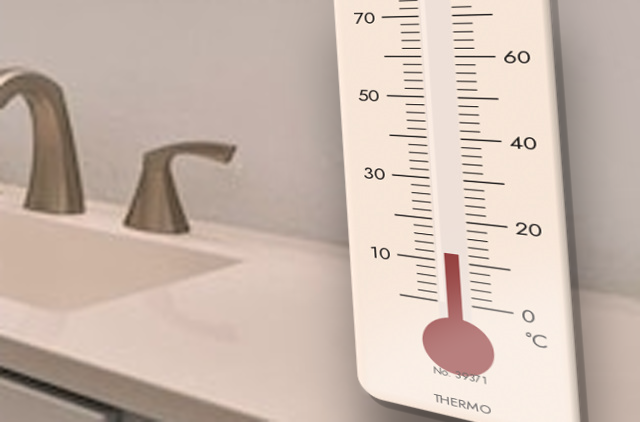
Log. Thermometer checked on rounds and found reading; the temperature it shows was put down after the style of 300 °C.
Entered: 12 °C
